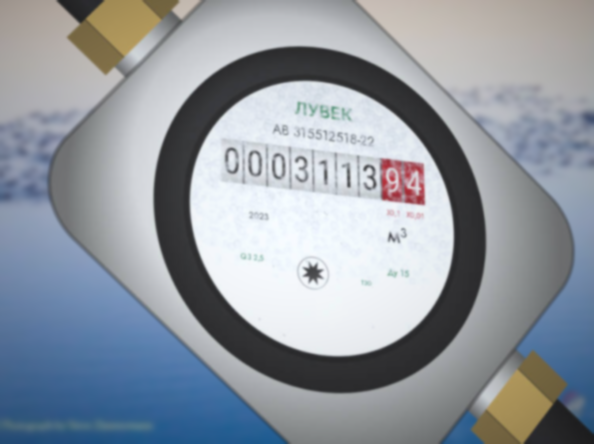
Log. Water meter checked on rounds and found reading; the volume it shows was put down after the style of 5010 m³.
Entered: 3113.94 m³
